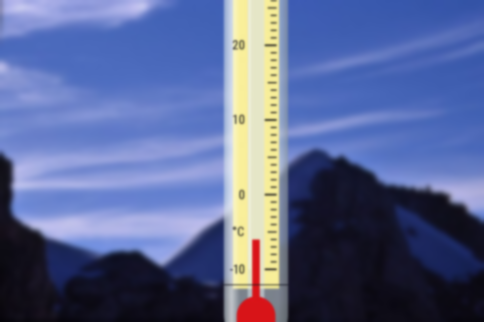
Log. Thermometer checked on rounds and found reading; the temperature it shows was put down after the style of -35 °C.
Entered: -6 °C
